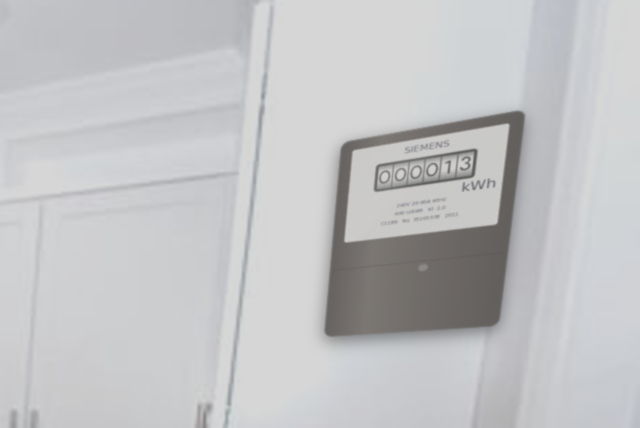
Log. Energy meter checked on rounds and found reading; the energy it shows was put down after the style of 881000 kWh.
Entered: 13 kWh
